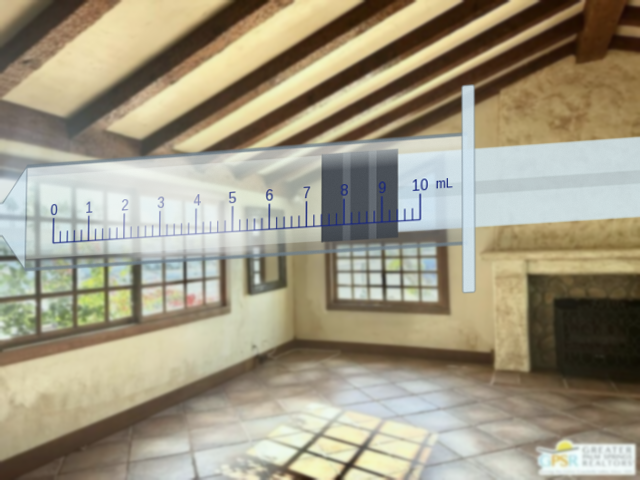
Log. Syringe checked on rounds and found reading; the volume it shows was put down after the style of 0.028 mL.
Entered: 7.4 mL
